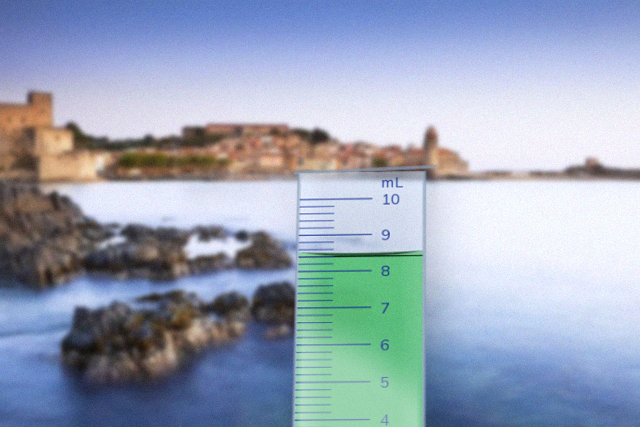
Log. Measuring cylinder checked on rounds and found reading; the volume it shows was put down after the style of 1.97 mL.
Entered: 8.4 mL
